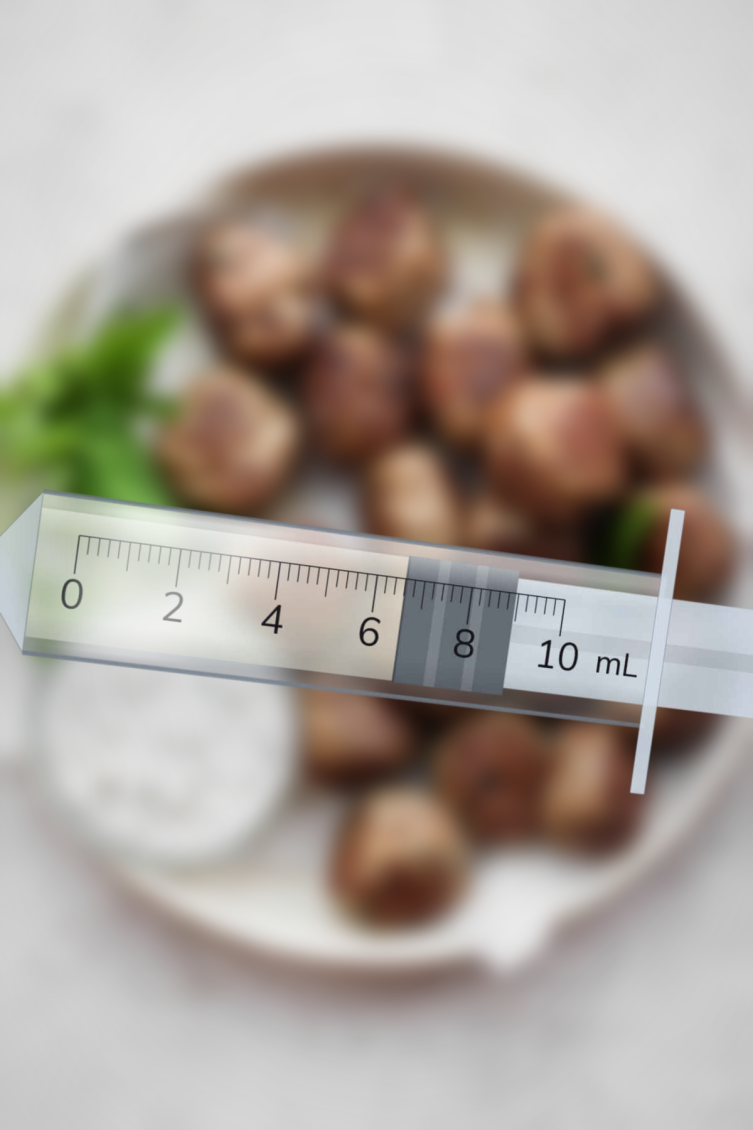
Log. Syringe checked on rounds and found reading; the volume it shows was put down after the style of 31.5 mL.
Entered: 6.6 mL
